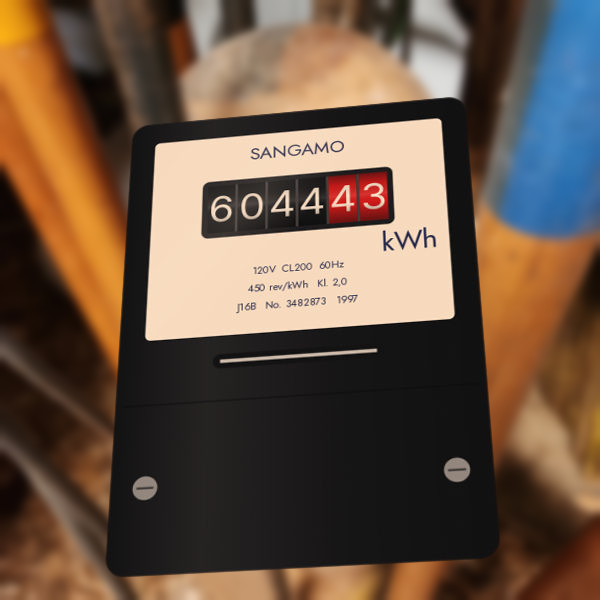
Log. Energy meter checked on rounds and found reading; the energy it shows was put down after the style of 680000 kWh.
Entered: 6044.43 kWh
